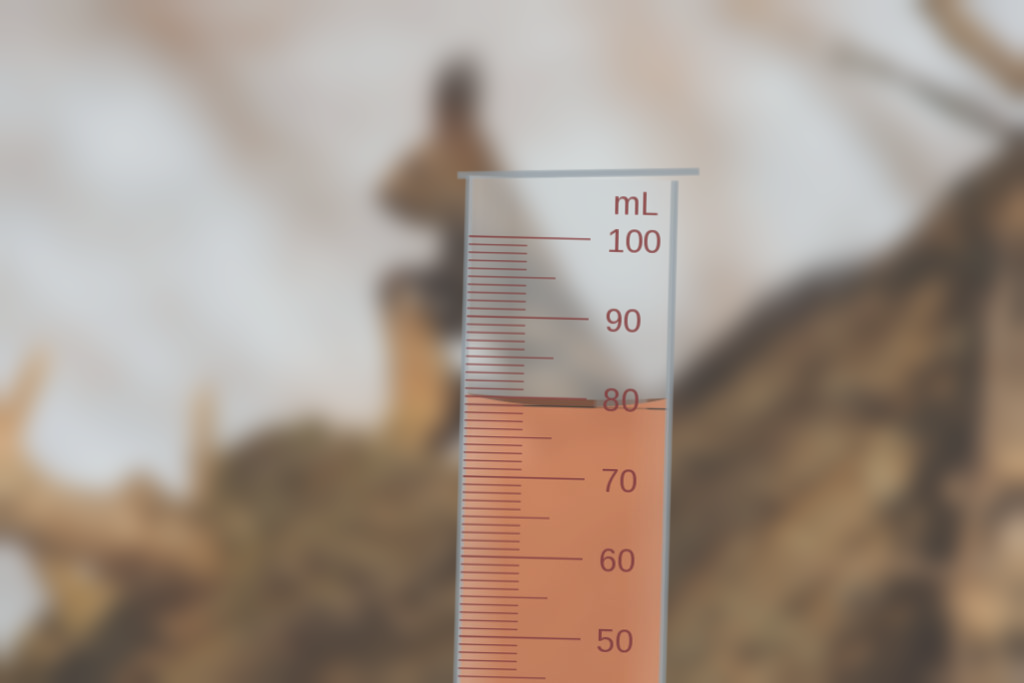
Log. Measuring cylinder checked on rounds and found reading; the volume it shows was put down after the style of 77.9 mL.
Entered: 79 mL
